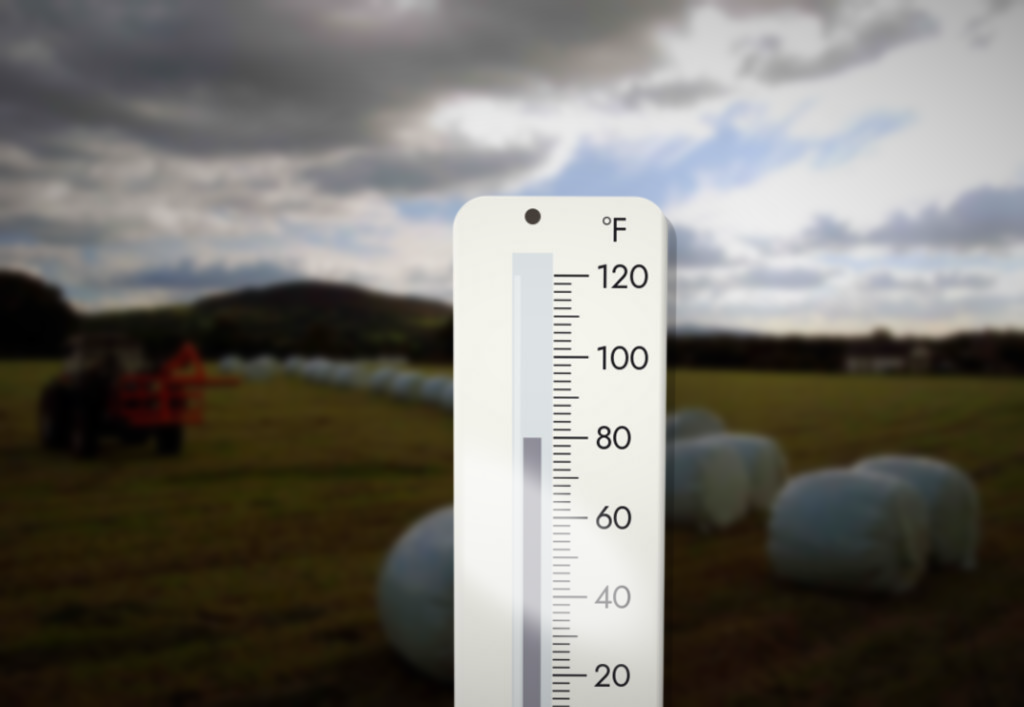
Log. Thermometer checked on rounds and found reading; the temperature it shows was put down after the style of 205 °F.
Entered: 80 °F
